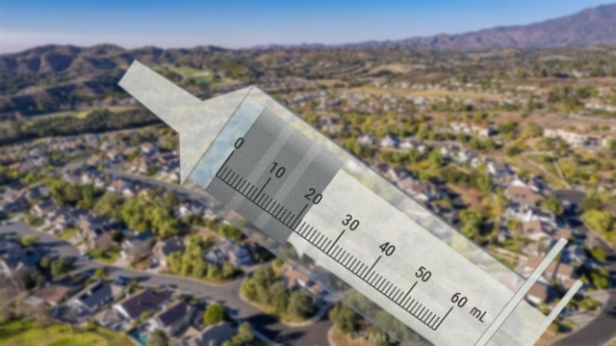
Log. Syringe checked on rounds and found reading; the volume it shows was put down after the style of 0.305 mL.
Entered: 0 mL
